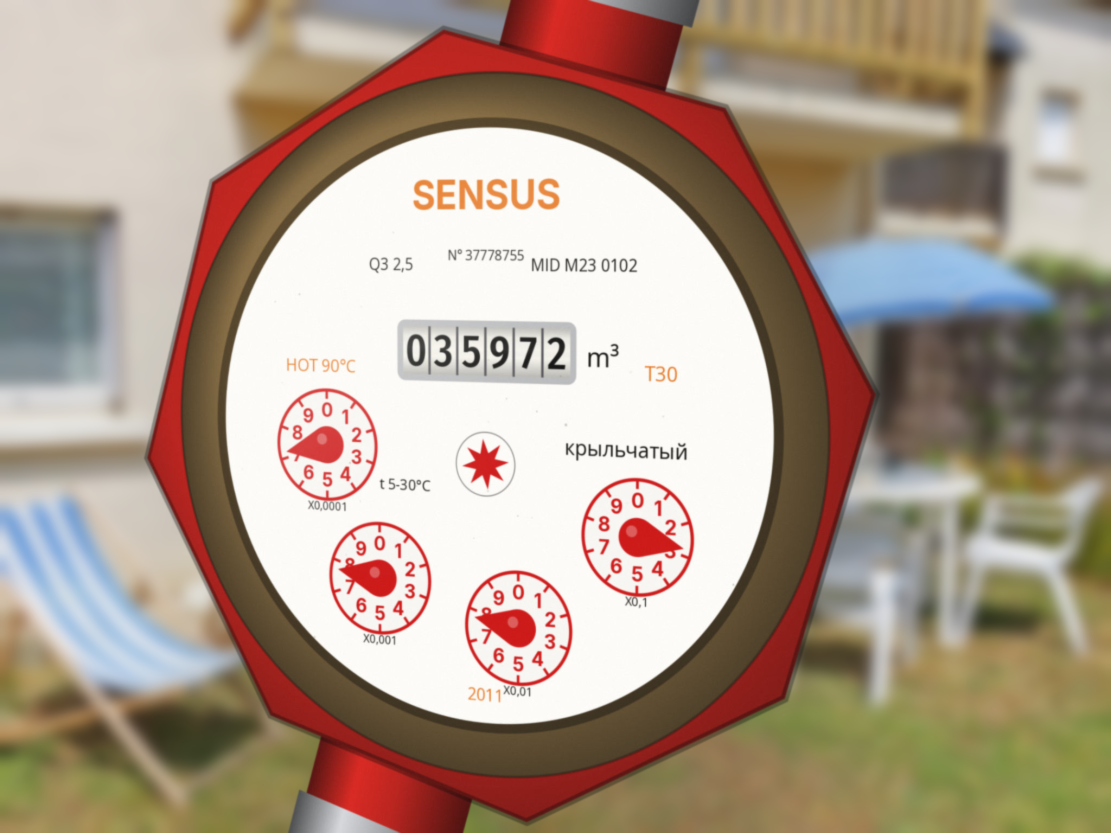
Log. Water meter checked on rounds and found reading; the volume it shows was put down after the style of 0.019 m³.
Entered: 35972.2777 m³
